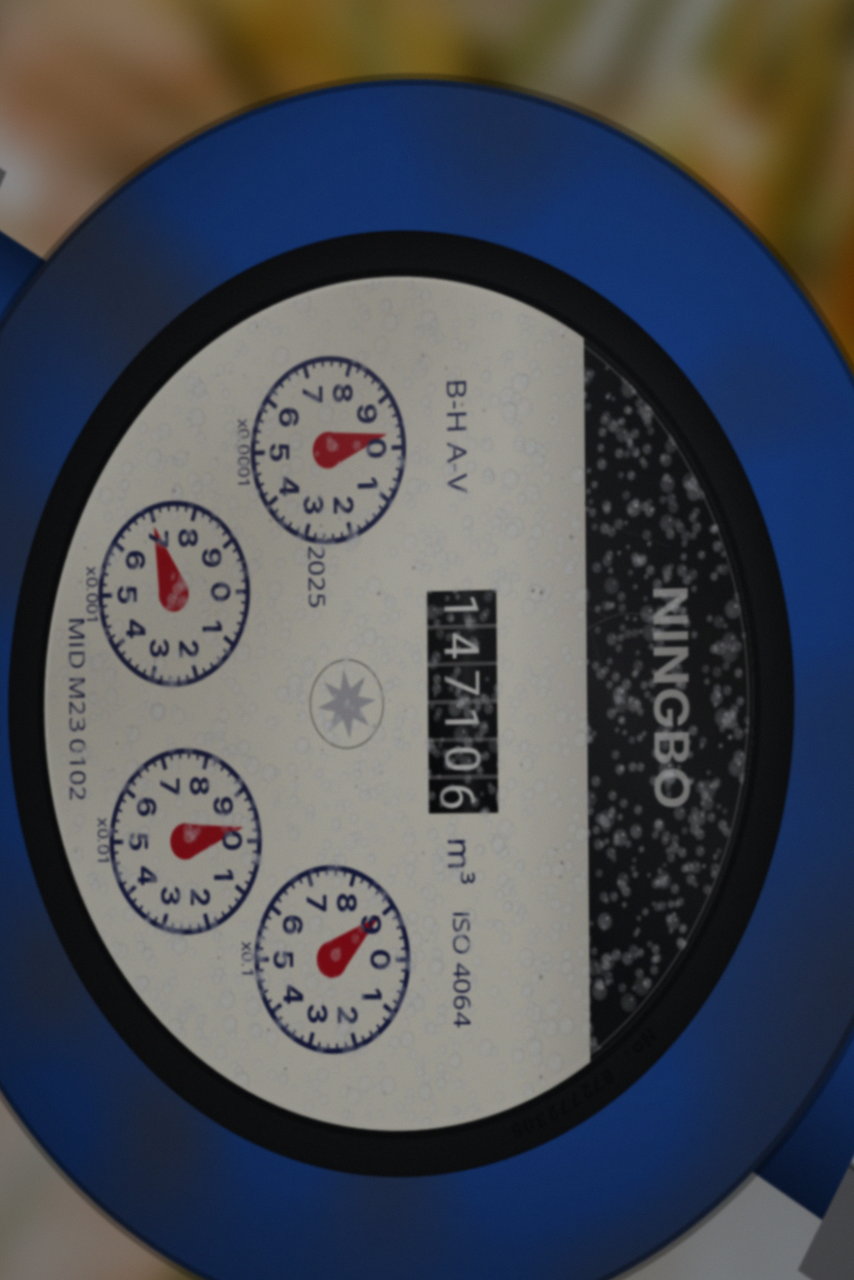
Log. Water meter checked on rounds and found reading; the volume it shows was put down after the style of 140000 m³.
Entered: 147105.8969 m³
